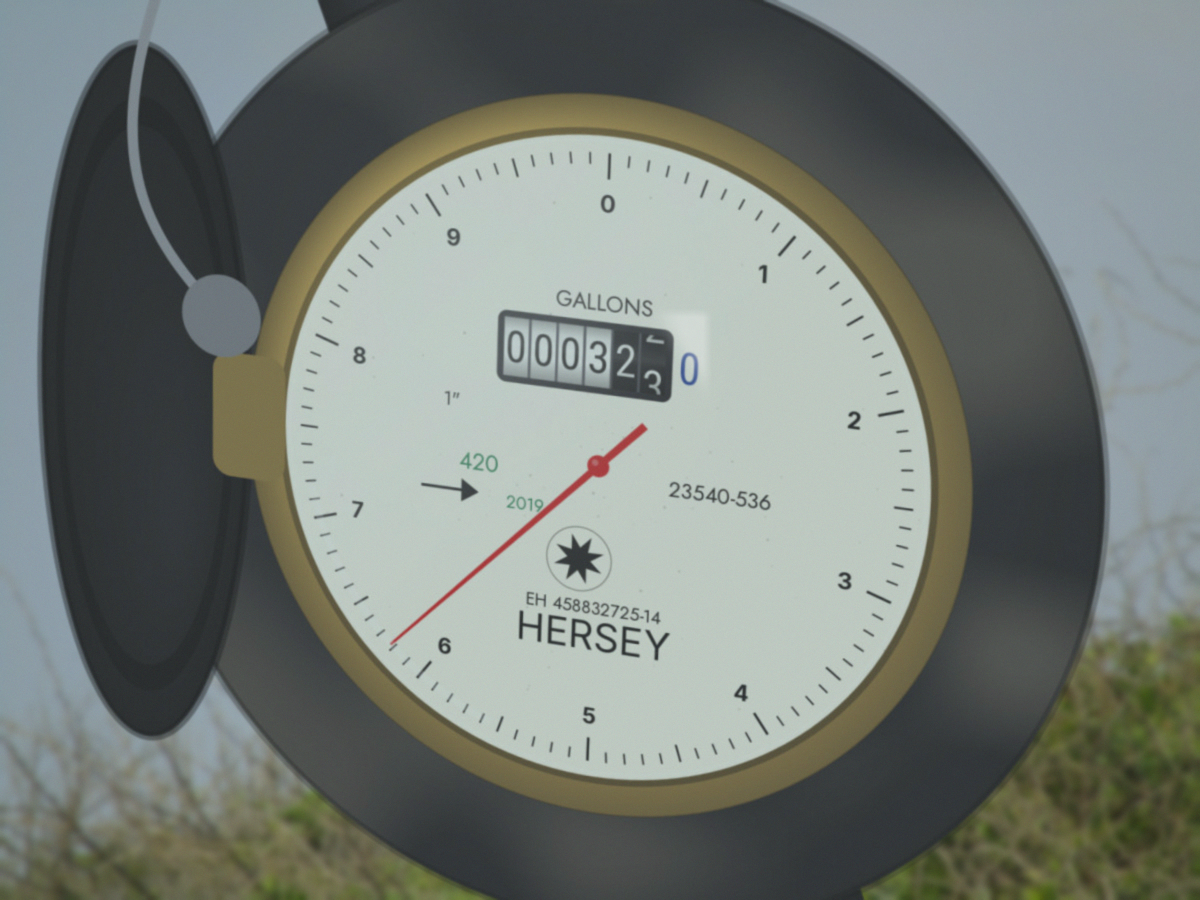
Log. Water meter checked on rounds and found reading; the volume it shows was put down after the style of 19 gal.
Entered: 3226.2 gal
